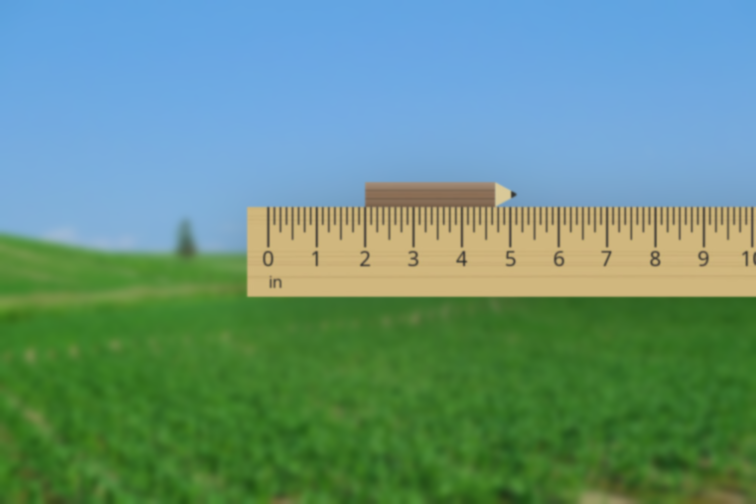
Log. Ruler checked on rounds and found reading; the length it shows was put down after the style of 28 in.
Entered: 3.125 in
